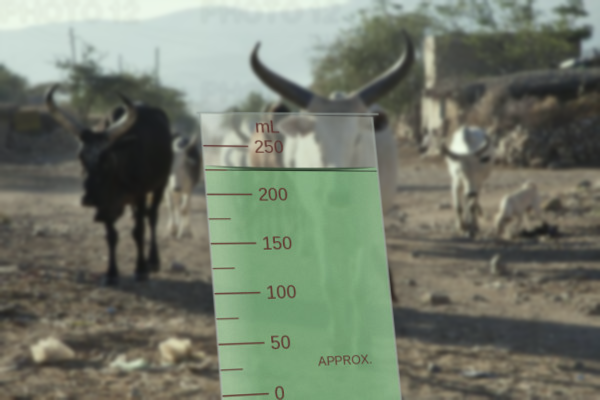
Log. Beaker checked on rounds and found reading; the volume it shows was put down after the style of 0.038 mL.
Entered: 225 mL
